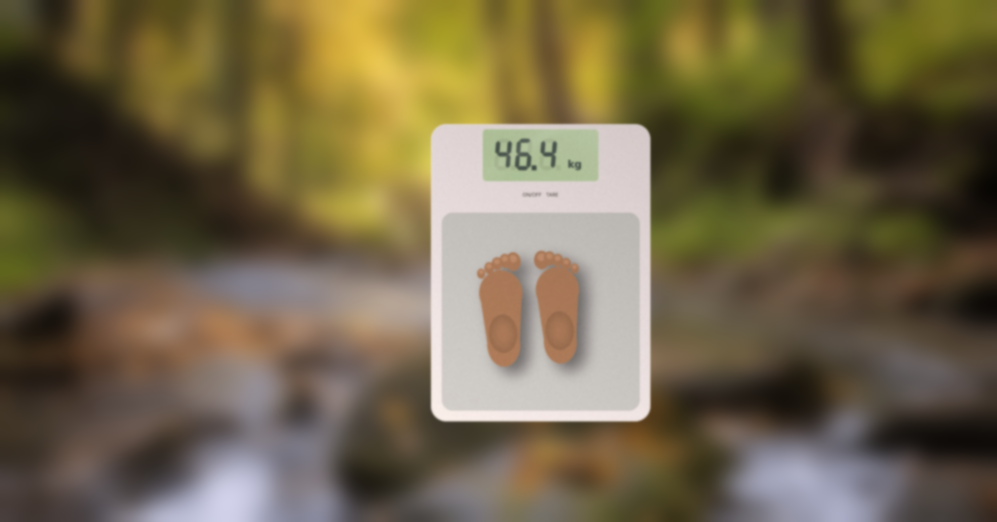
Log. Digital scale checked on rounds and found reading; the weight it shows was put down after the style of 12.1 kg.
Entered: 46.4 kg
